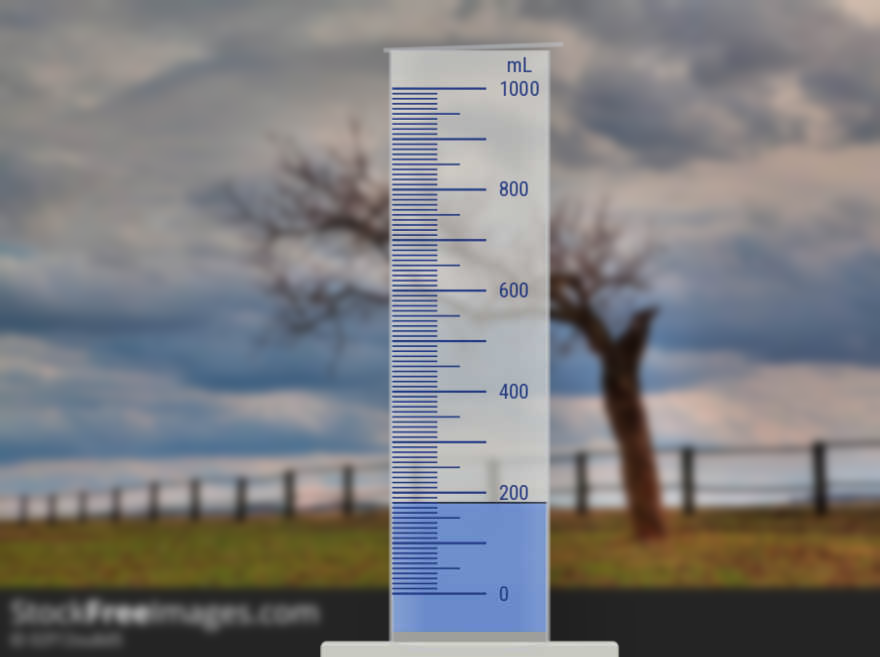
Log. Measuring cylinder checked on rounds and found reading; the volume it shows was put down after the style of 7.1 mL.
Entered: 180 mL
